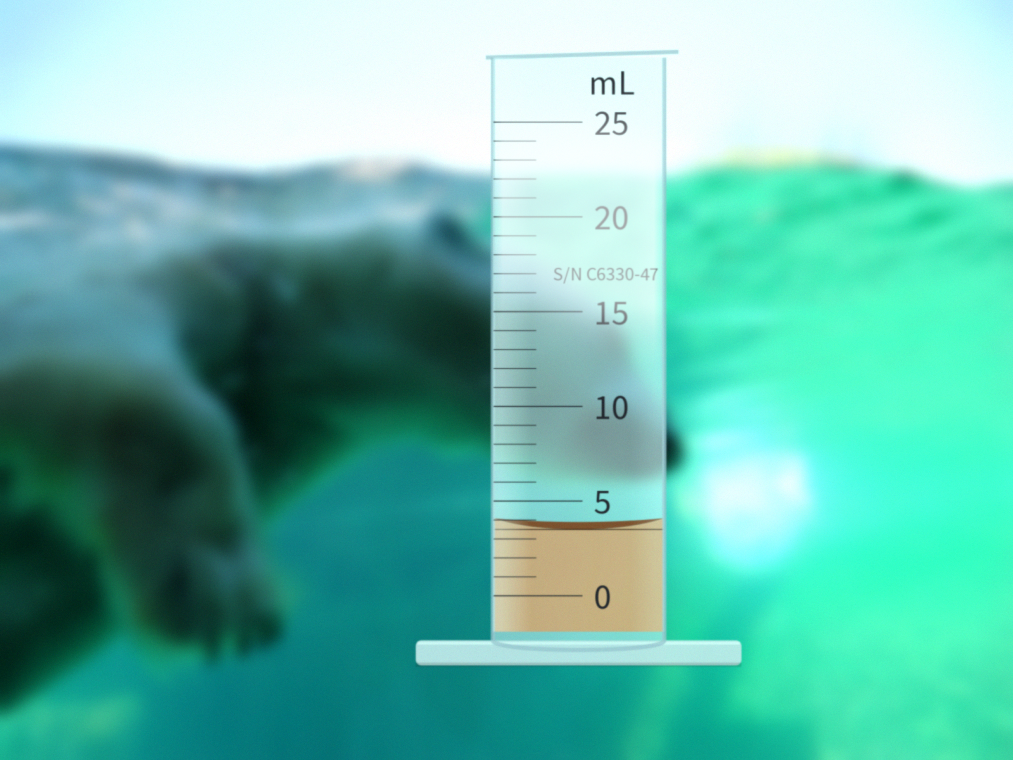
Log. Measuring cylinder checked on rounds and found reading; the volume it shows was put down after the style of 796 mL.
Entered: 3.5 mL
